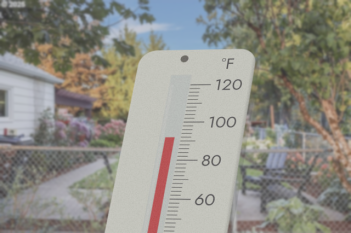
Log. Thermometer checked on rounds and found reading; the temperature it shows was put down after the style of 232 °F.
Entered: 92 °F
